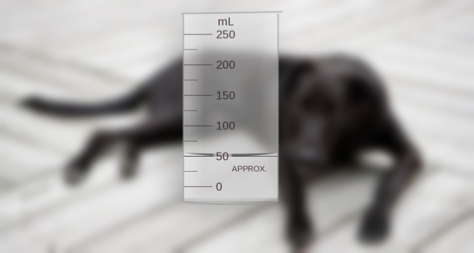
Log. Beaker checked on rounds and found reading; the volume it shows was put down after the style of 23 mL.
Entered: 50 mL
